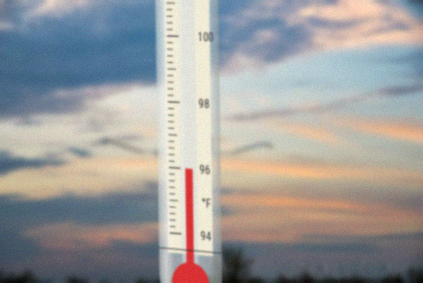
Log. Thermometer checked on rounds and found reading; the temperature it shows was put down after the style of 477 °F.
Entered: 96 °F
